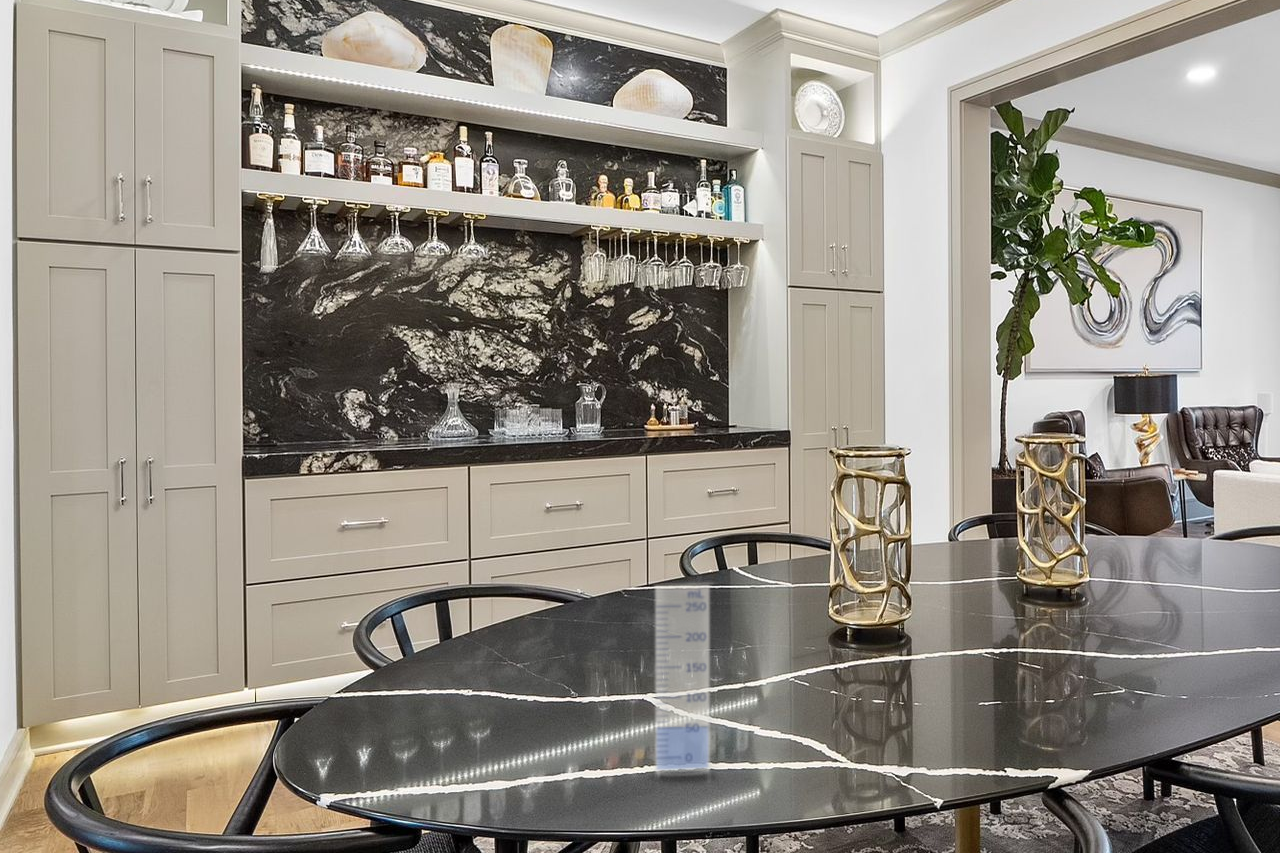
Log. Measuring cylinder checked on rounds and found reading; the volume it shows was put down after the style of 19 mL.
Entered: 50 mL
